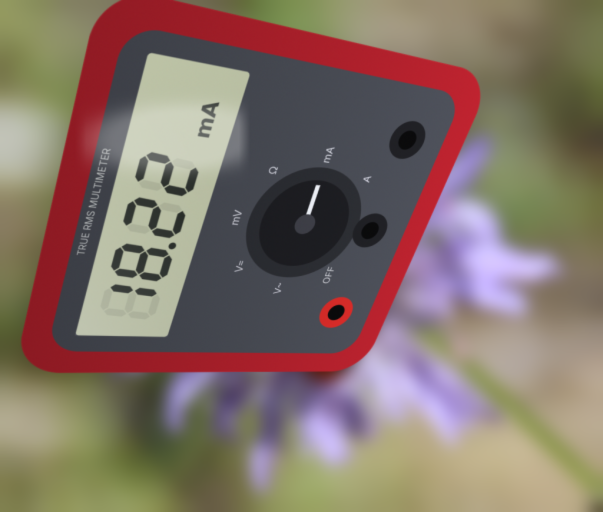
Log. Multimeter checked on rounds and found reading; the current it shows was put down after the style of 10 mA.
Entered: 18.22 mA
